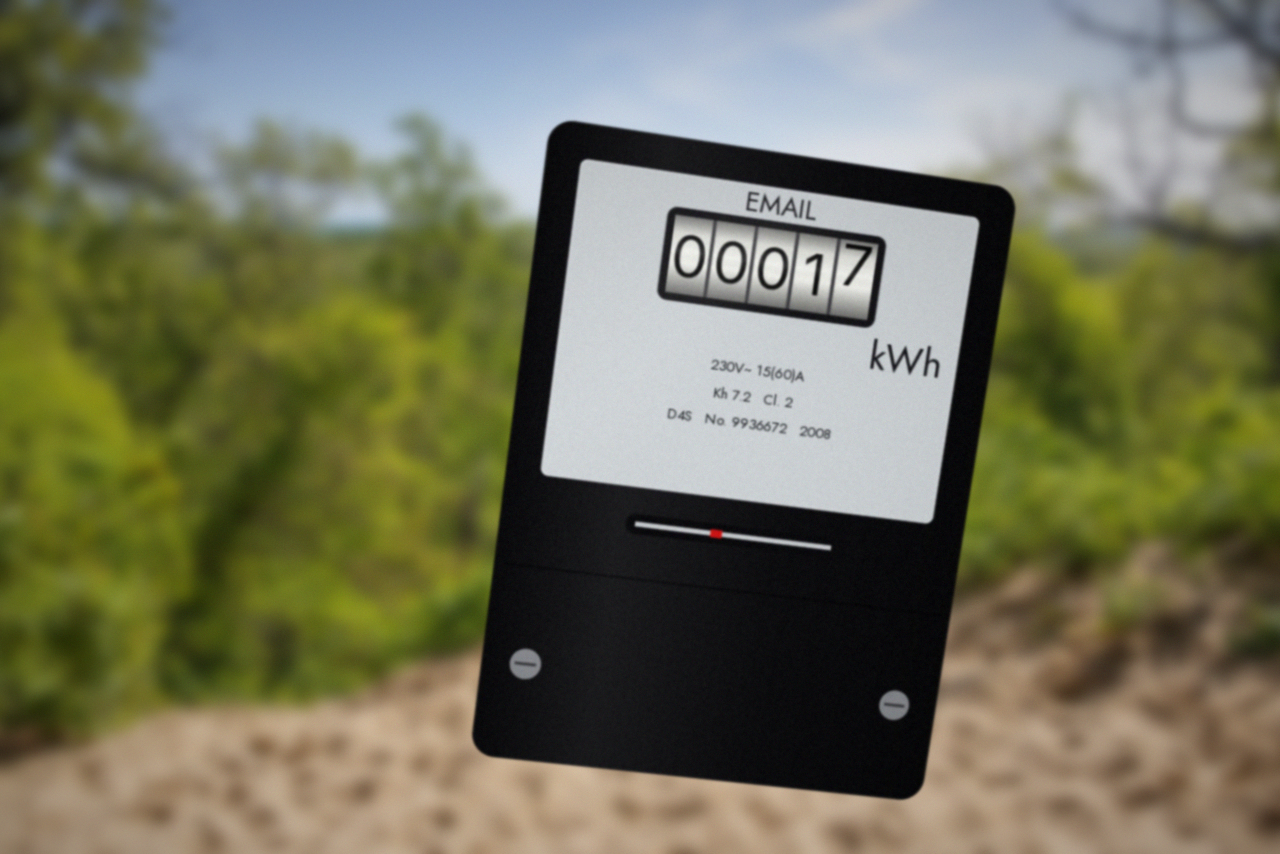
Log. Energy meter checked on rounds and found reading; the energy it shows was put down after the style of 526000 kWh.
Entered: 17 kWh
